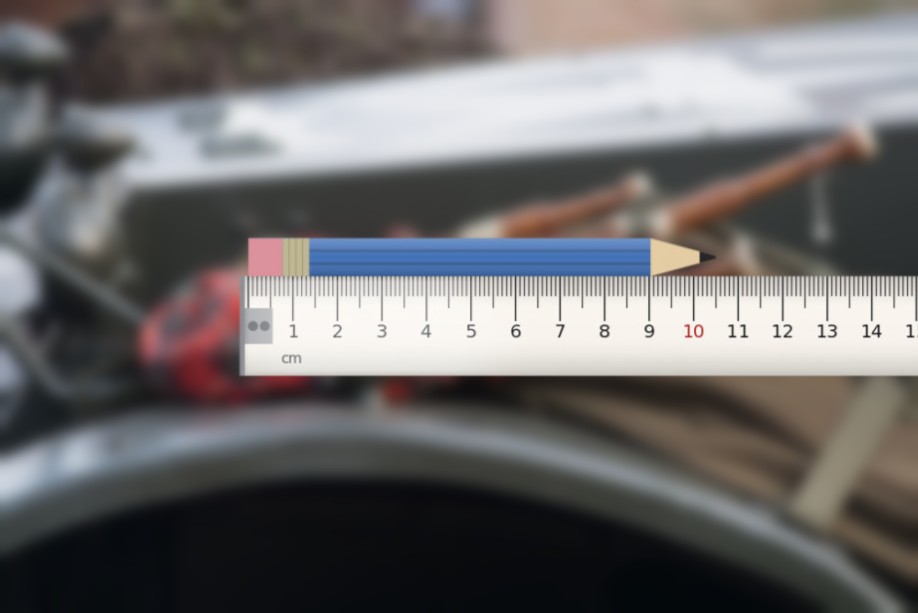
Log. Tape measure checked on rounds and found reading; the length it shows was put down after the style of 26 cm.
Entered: 10.5 cm
